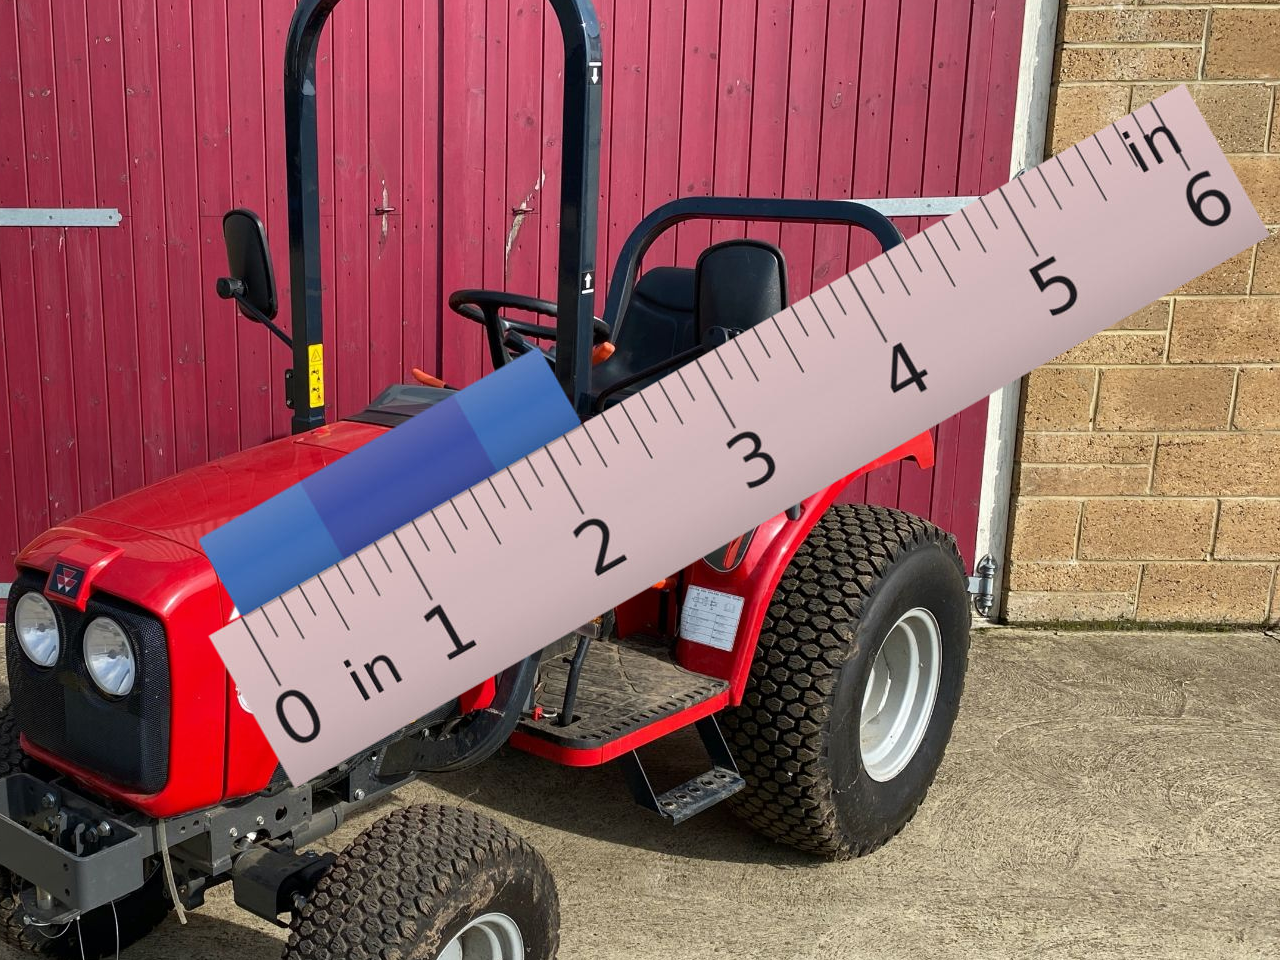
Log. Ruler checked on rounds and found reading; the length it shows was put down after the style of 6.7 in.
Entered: 2.25 in
